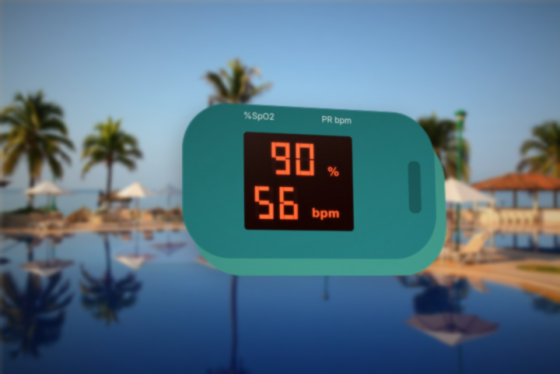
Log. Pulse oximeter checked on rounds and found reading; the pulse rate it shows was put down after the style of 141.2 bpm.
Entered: 56 bpm
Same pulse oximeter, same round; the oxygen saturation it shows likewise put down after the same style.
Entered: 90 %
